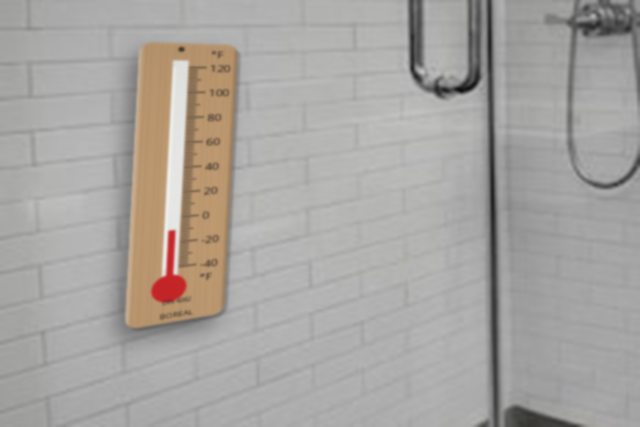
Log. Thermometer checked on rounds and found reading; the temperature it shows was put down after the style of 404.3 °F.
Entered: -10 °F
